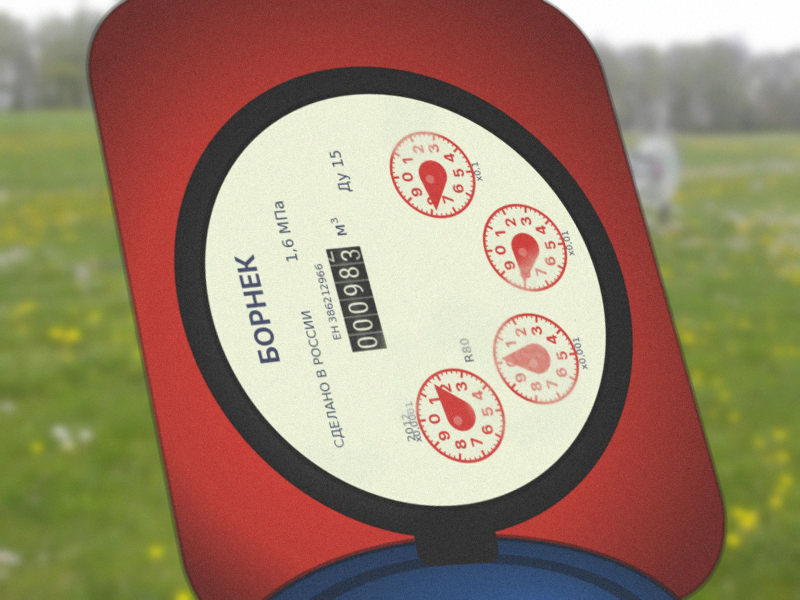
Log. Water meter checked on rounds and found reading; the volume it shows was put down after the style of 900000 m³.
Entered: 982.7801 m³
